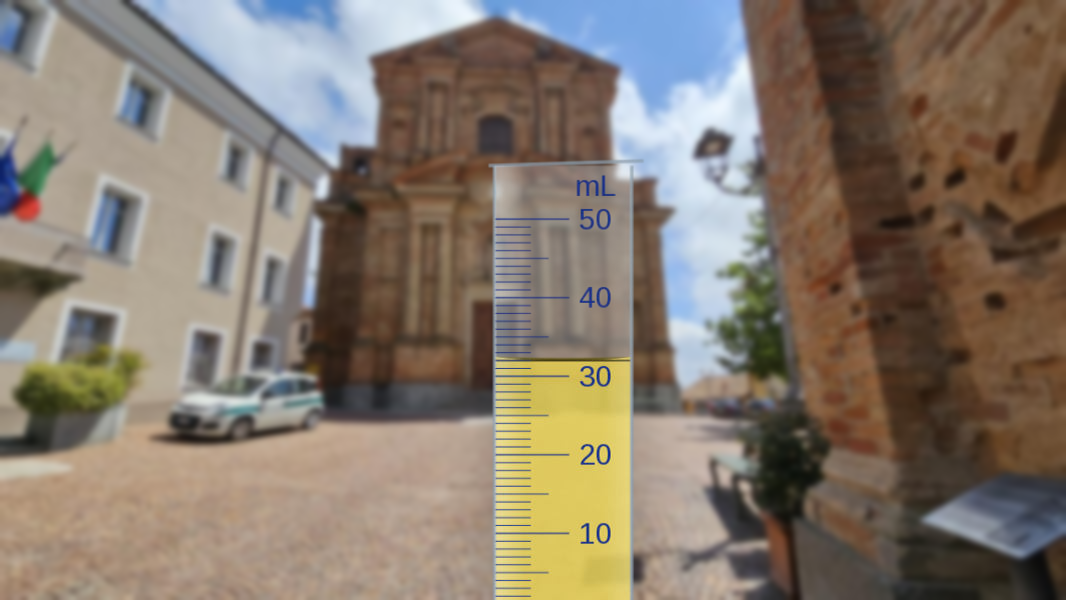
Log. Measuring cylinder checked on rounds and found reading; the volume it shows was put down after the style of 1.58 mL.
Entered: 32 mL
